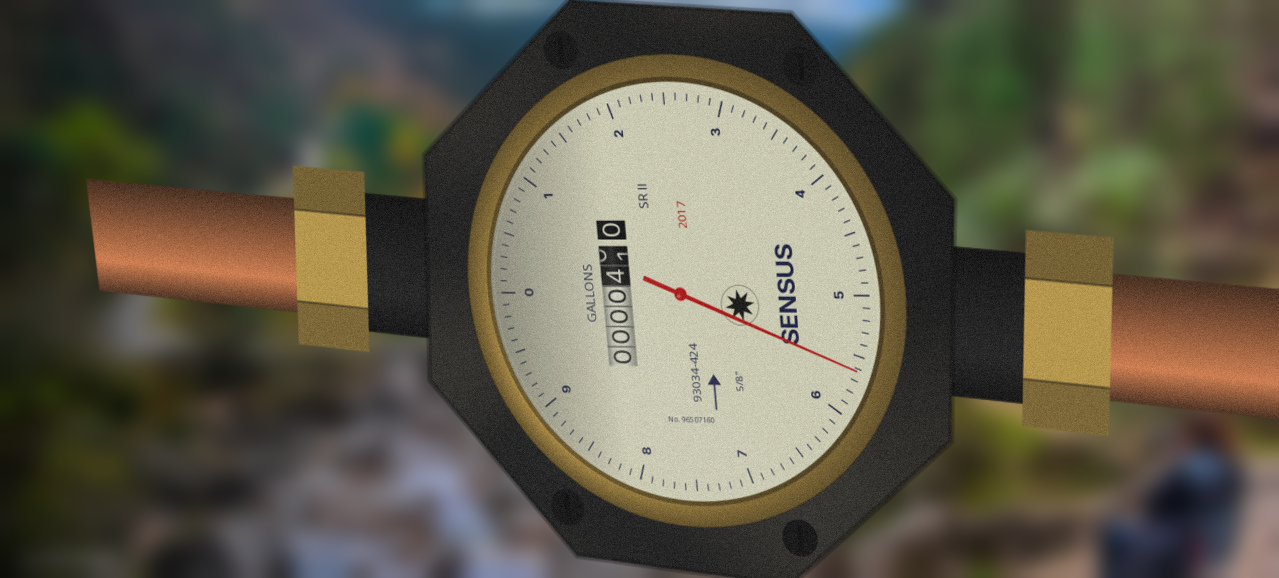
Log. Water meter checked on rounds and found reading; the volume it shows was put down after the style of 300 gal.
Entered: 405.6 gal
